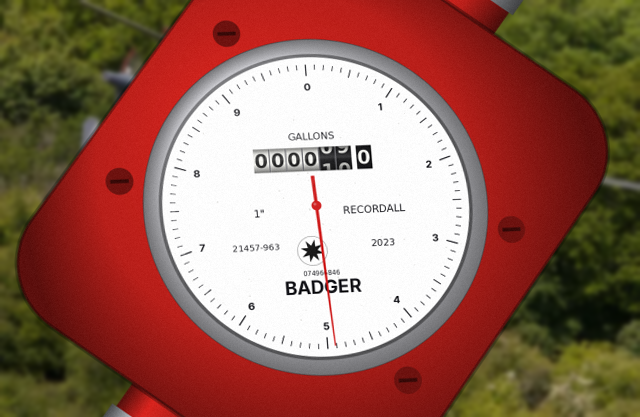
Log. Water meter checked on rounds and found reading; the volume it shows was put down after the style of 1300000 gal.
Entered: 94.9 gal
